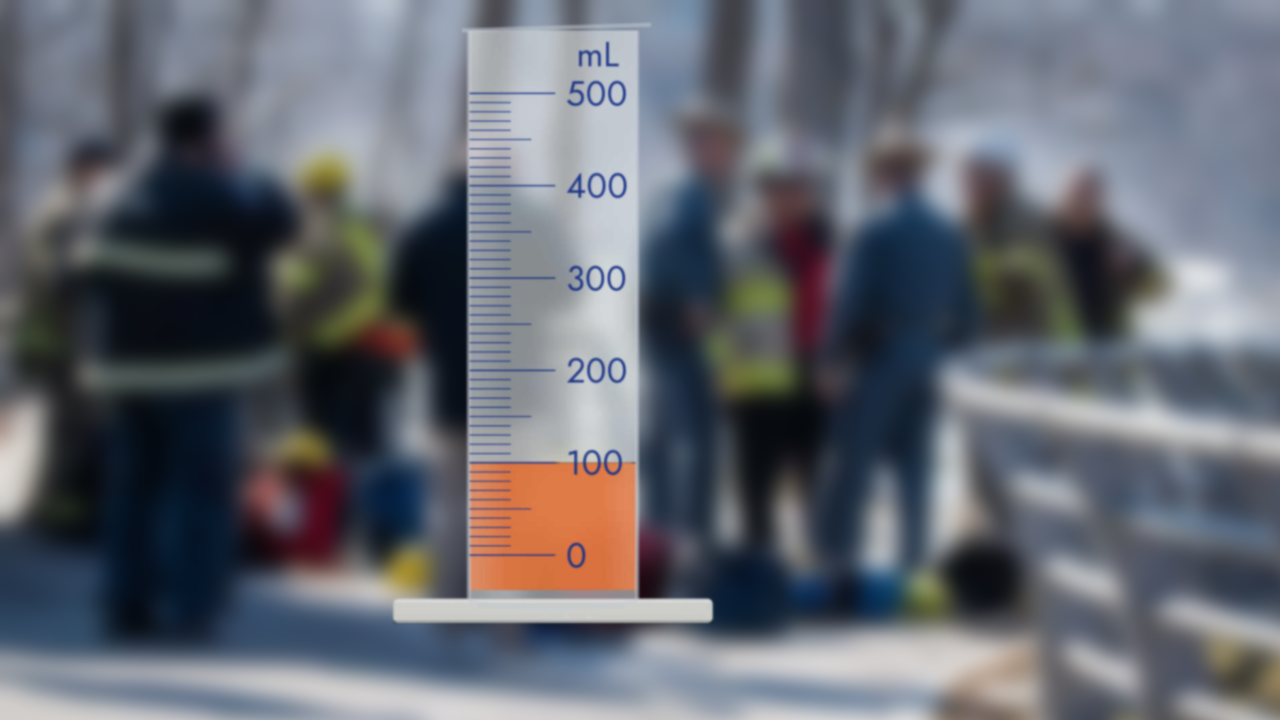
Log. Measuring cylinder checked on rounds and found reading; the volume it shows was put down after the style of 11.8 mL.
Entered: 100 mL
